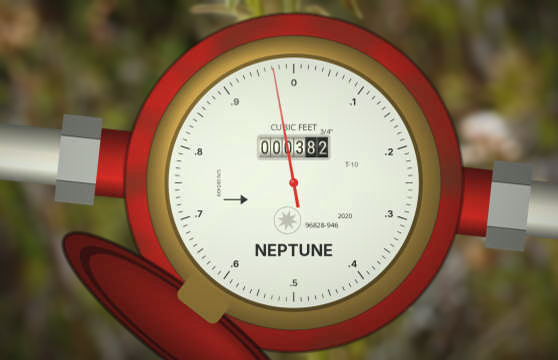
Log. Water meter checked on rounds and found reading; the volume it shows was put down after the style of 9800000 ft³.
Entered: 381.97 ft³
